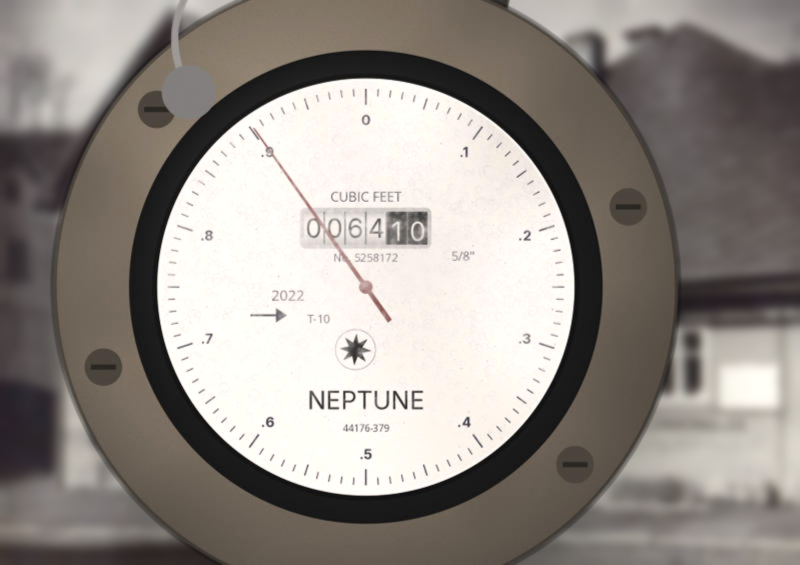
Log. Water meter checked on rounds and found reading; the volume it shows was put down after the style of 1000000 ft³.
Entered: 6409.90 ft³
